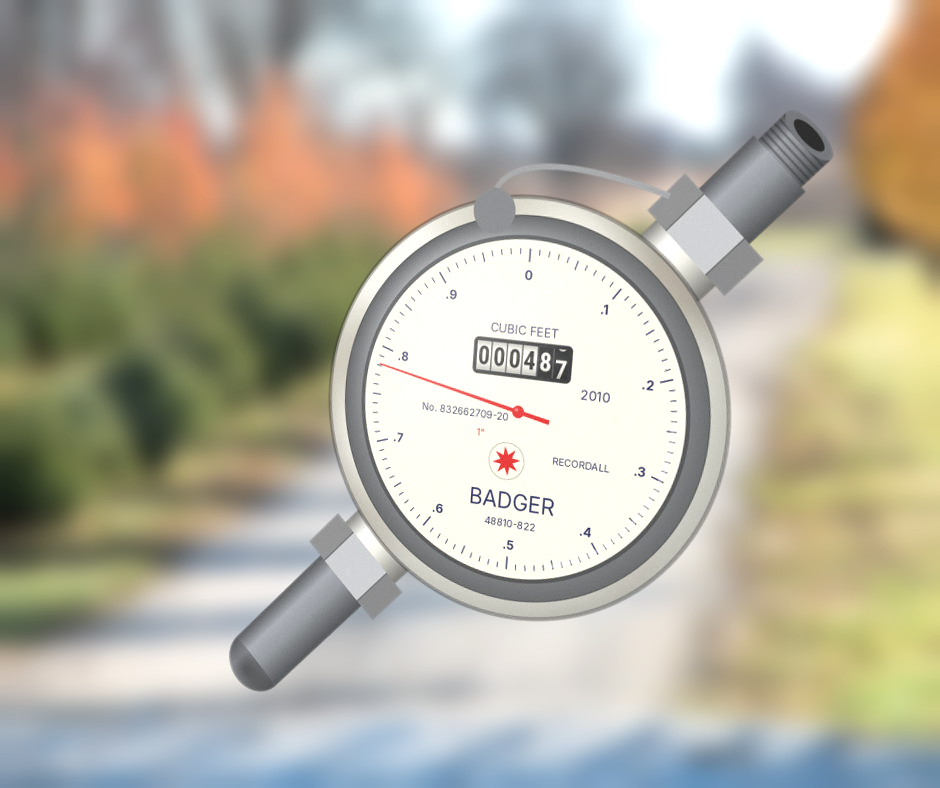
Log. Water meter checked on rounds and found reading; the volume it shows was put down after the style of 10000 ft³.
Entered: 486.78 ft³
